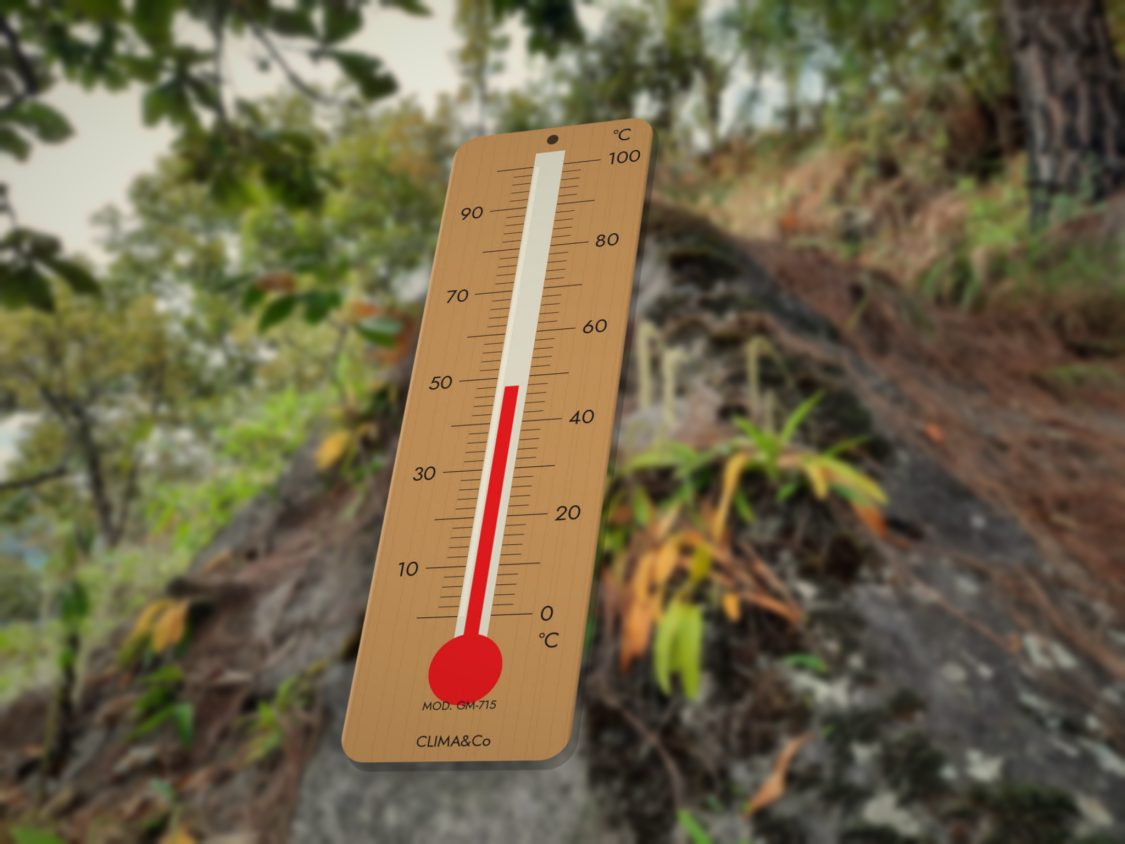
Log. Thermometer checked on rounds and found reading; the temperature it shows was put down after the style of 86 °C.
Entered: 48 °C
